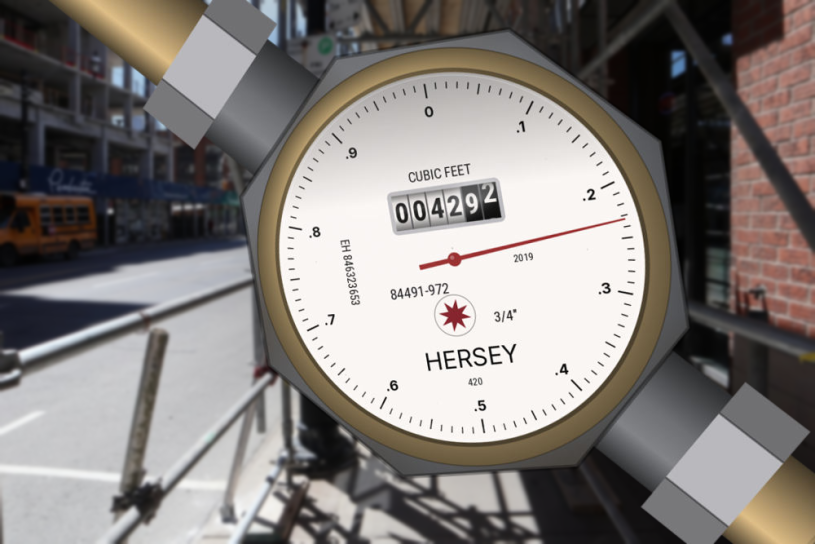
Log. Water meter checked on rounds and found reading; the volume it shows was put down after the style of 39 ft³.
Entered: 4292.23 ft³
